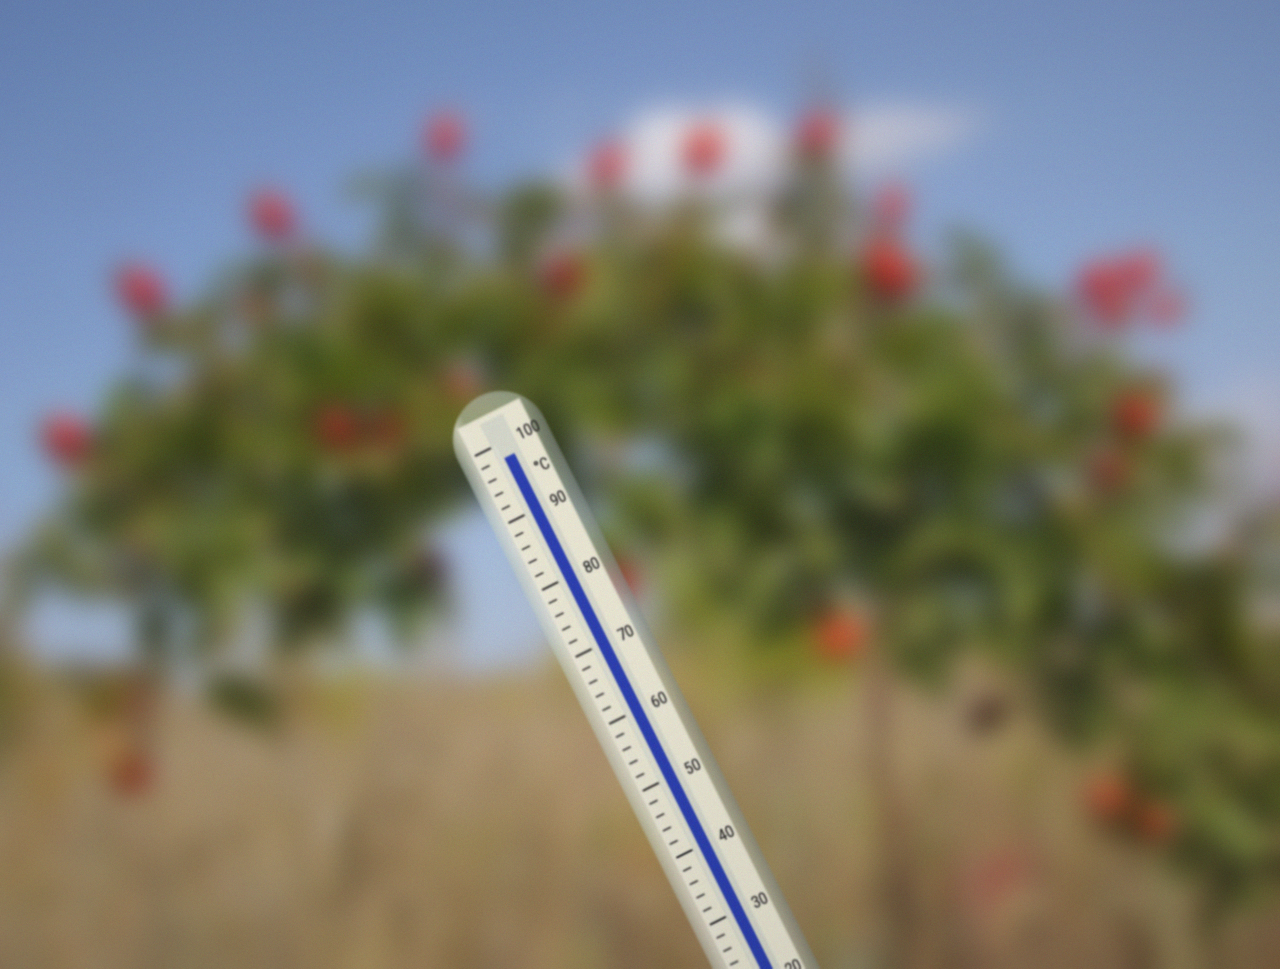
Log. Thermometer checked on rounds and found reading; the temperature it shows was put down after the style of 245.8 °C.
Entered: 98 °C
